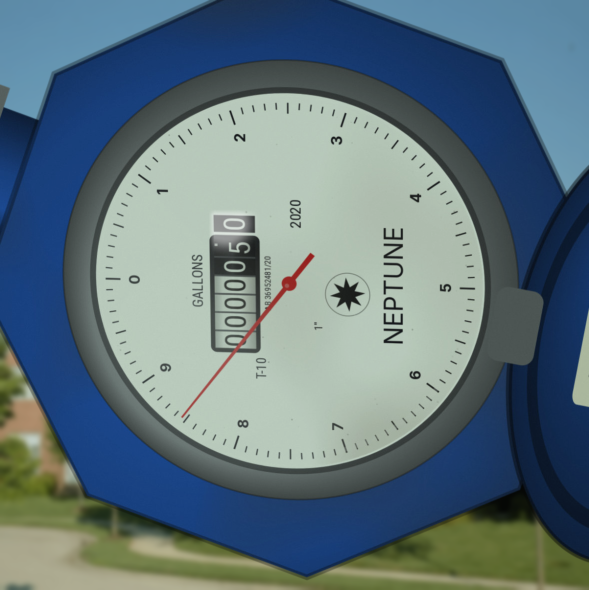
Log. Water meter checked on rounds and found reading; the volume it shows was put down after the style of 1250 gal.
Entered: 48.5 gal
